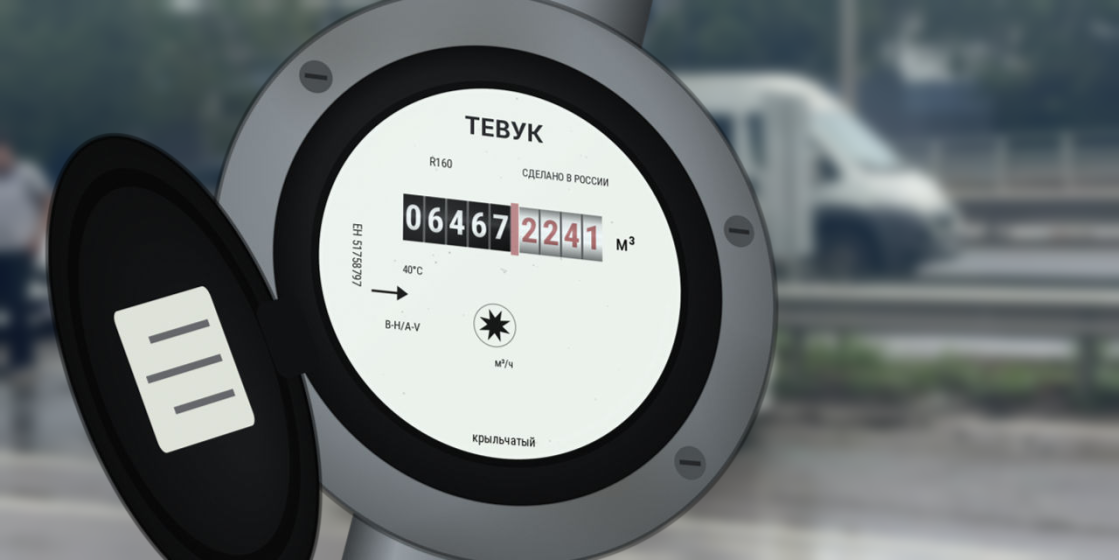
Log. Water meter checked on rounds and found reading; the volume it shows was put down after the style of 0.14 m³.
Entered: 6467.2241 m³
